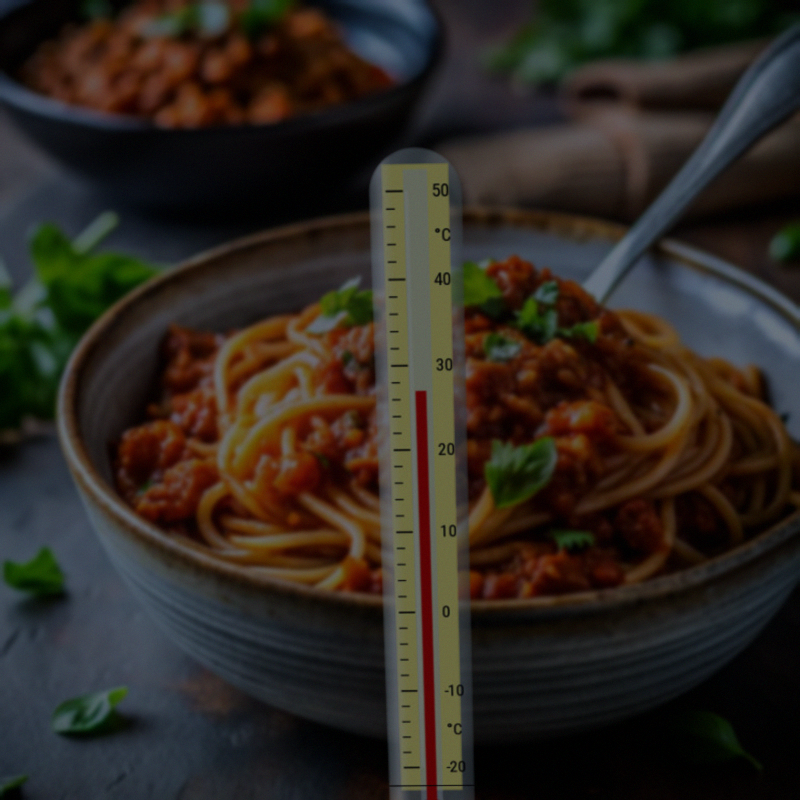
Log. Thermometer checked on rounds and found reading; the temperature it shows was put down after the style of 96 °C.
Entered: 27 °C
